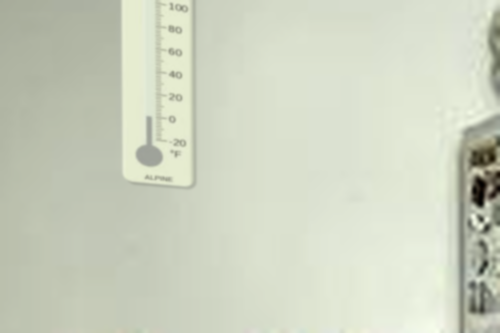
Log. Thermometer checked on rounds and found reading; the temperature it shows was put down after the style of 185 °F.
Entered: 0 °F
